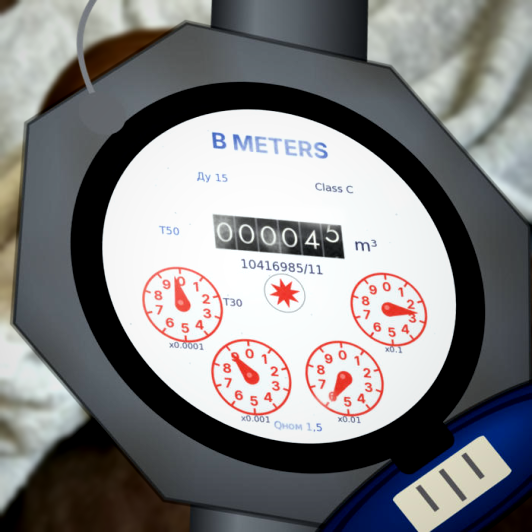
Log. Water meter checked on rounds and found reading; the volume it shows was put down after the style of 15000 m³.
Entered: 45.2589 m³
